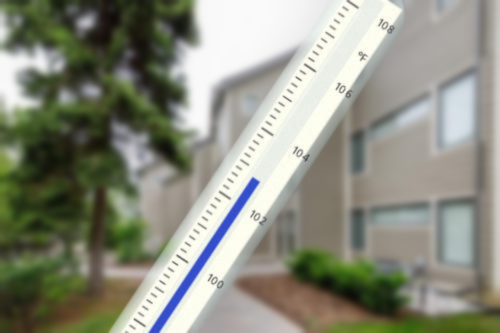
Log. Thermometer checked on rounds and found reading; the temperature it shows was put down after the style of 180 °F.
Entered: 102.8 °F
